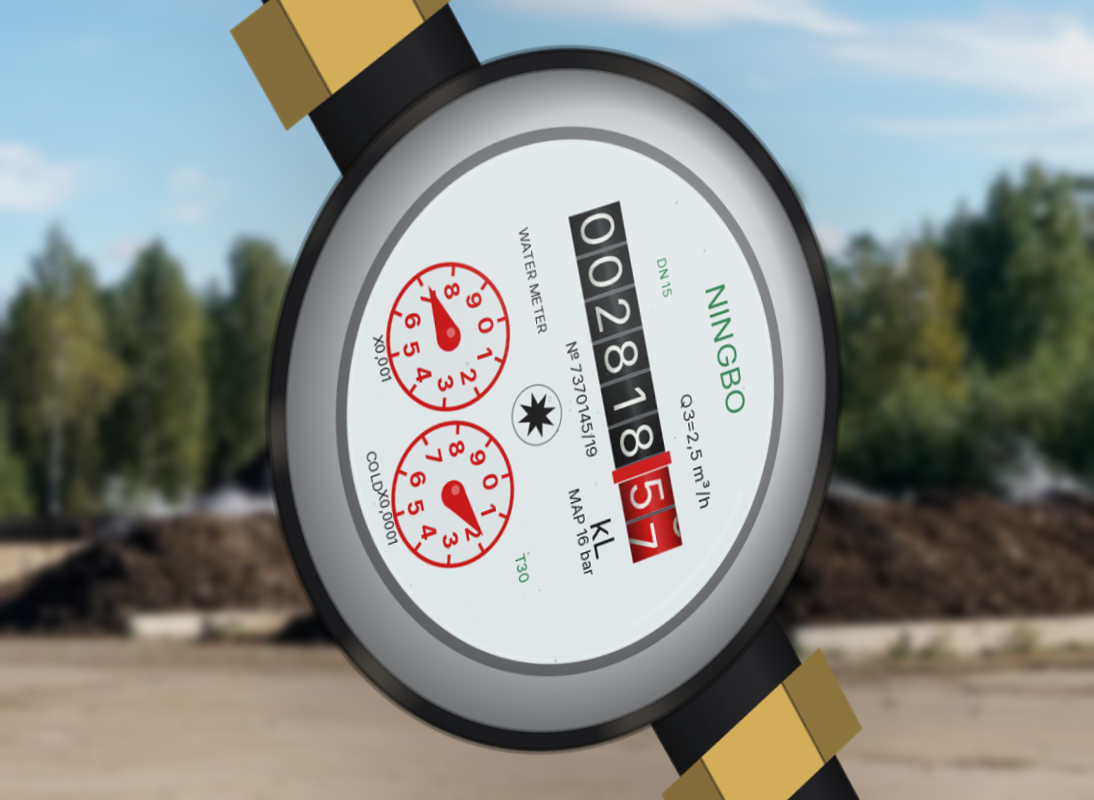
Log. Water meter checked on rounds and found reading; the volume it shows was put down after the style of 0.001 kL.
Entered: 2818.5671 kL
